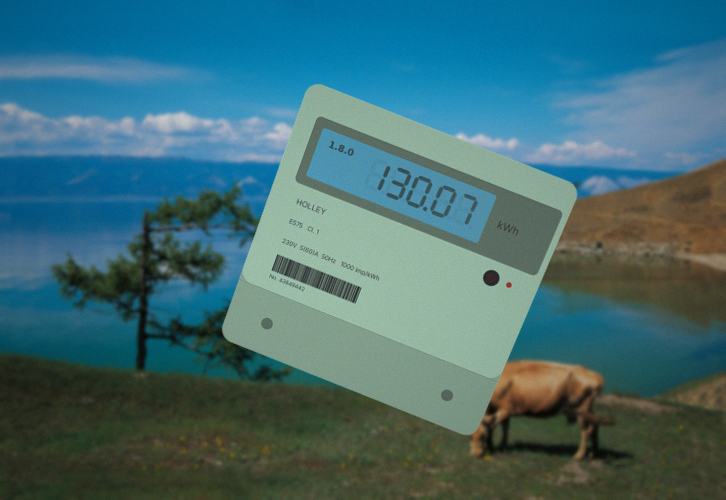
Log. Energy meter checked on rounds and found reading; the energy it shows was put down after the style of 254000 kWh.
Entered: 130.07 kWh
